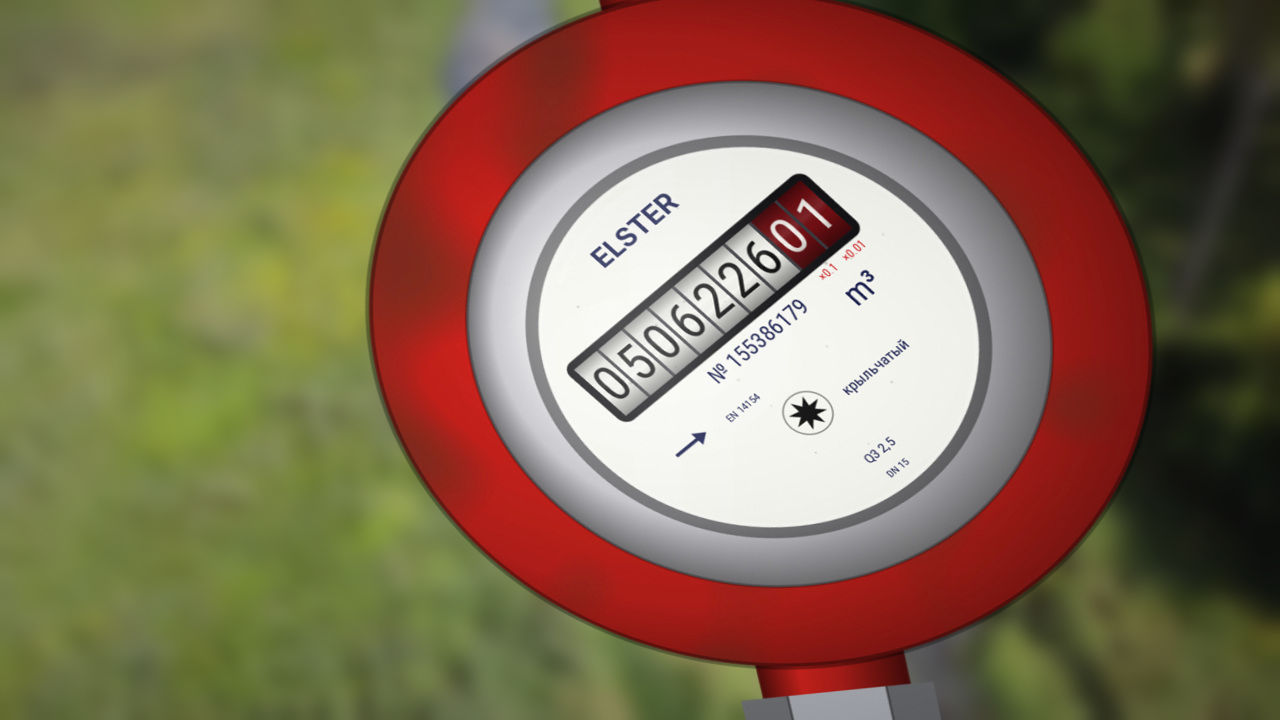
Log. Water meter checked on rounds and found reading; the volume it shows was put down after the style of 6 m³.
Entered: 506226.01 m³
